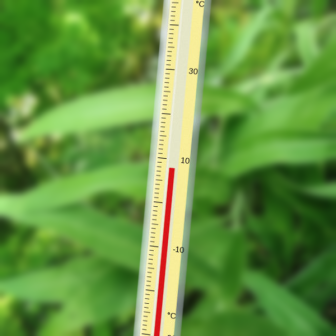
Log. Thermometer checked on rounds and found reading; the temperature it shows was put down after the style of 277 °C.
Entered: 8 °C
